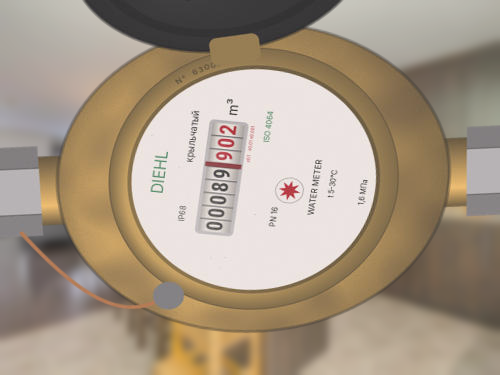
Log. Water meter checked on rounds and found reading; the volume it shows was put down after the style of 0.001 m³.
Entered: 89.902 m³
